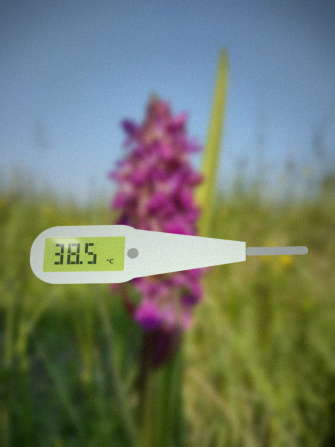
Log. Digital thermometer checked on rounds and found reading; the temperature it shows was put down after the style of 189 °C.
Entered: 38.5 °C
